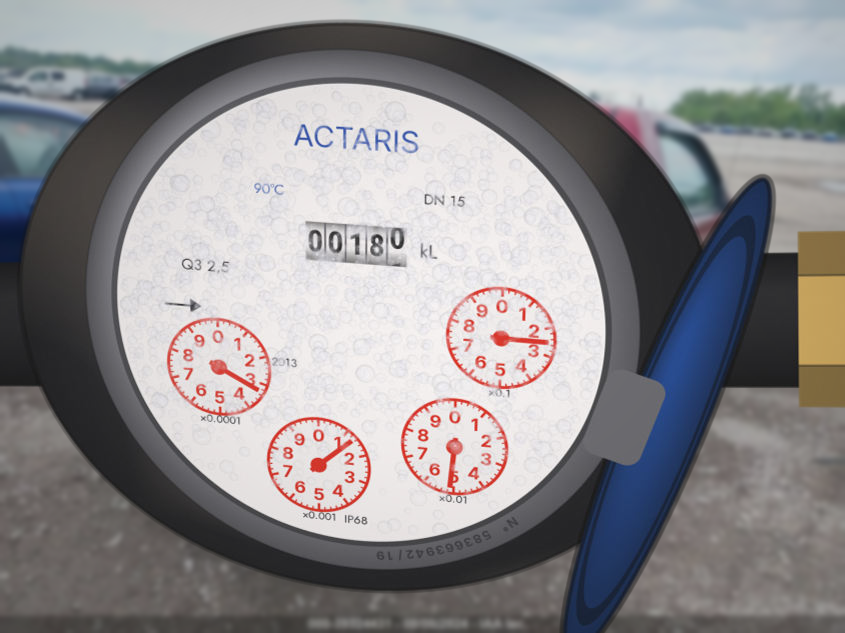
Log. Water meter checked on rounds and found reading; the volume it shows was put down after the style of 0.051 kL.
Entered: 180.2513 kL
